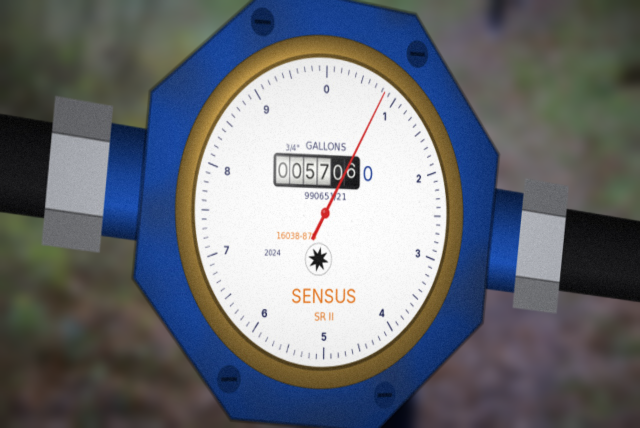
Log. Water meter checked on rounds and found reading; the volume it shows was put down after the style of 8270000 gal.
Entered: 57060.8 gal
